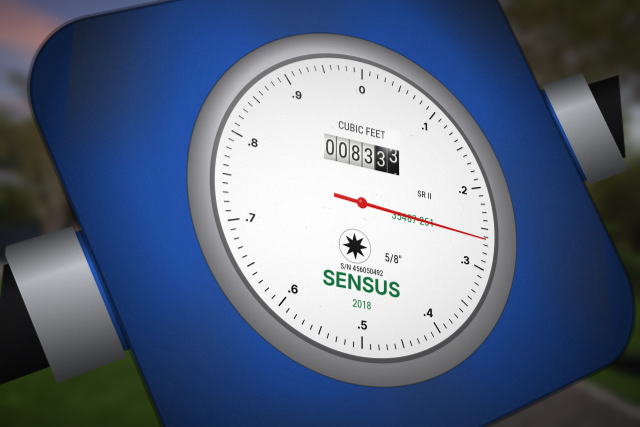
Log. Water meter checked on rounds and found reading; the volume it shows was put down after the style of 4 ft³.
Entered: 8333.26 ft³
